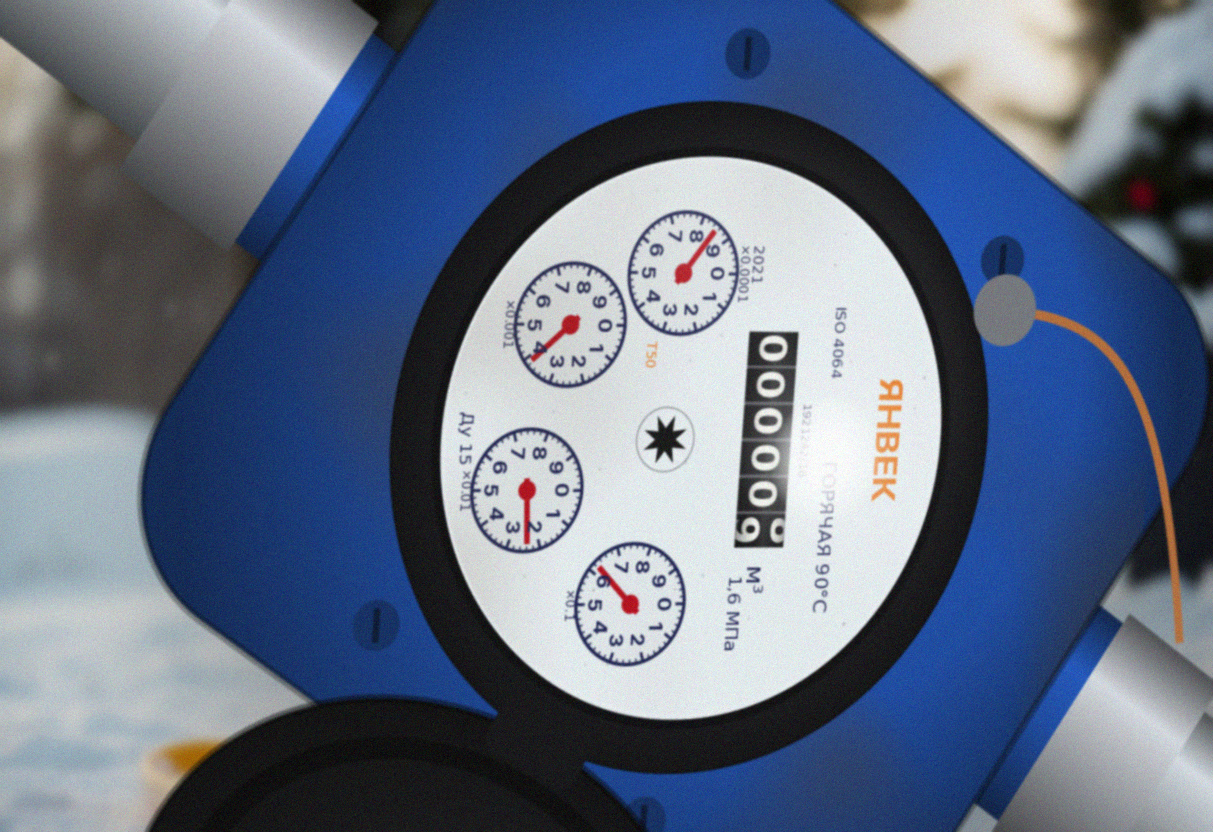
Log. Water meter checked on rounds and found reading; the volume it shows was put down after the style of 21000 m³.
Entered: 8.6238 m³
